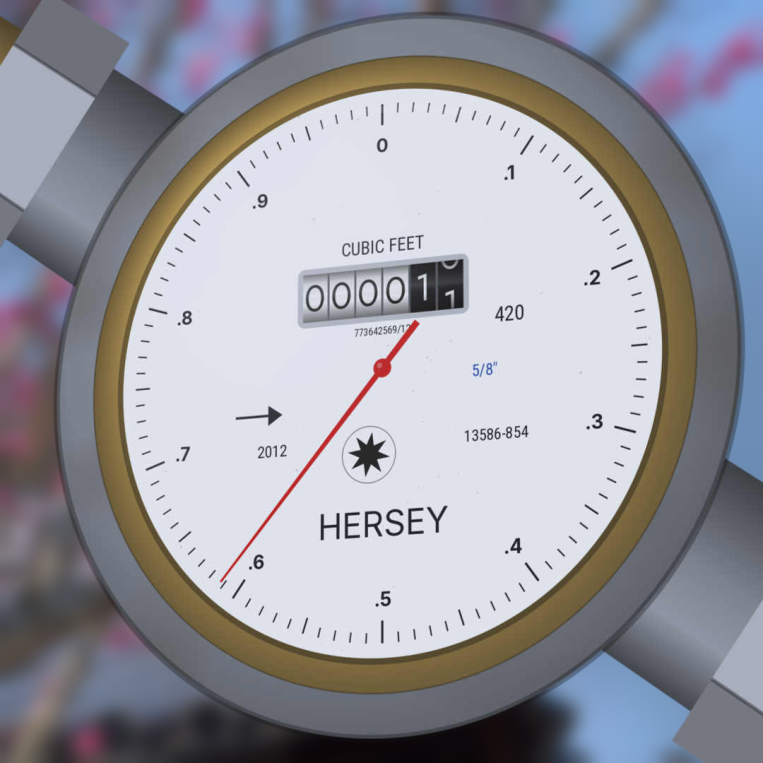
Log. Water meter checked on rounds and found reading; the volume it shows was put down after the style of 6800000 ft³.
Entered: 10.61 ft³
